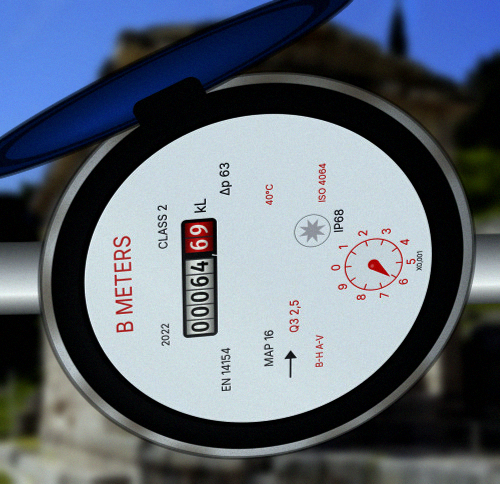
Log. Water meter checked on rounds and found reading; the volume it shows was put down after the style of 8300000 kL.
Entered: 64.696 kL
